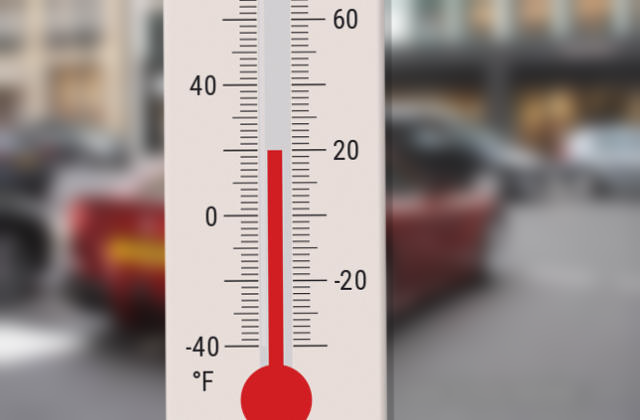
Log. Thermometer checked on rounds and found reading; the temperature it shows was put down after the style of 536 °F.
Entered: 20 °F
